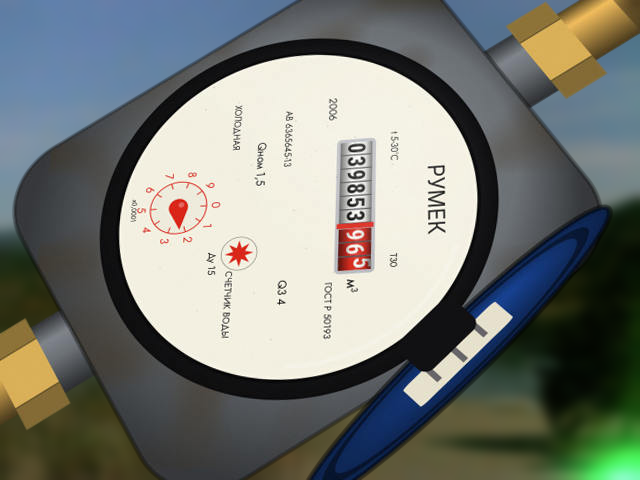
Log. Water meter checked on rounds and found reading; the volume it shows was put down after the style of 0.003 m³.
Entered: 39853.9652 m³
